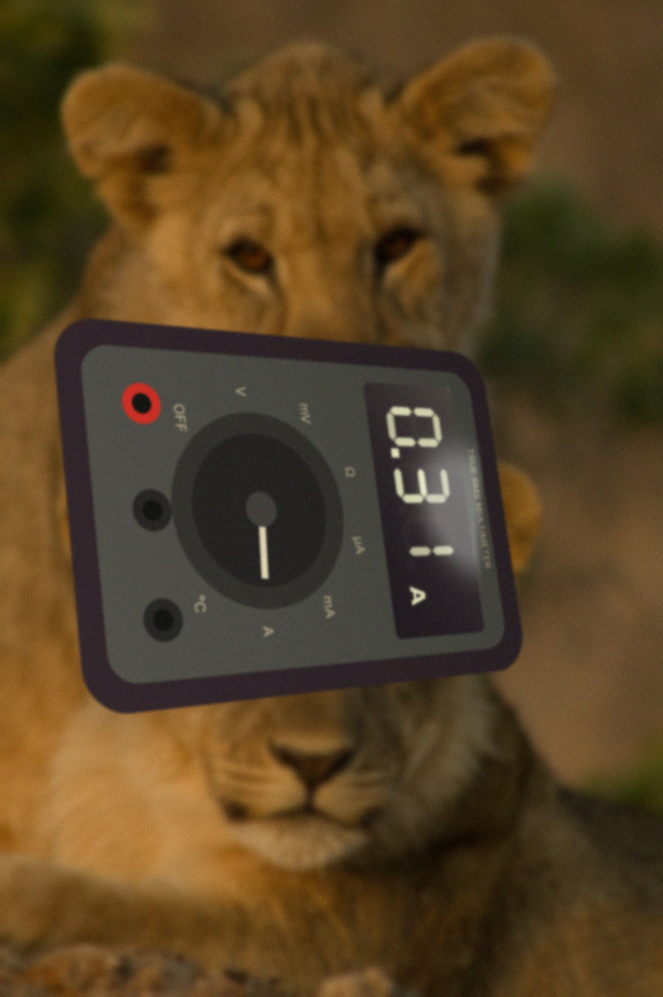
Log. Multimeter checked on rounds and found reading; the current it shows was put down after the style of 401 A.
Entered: 0.31 A
